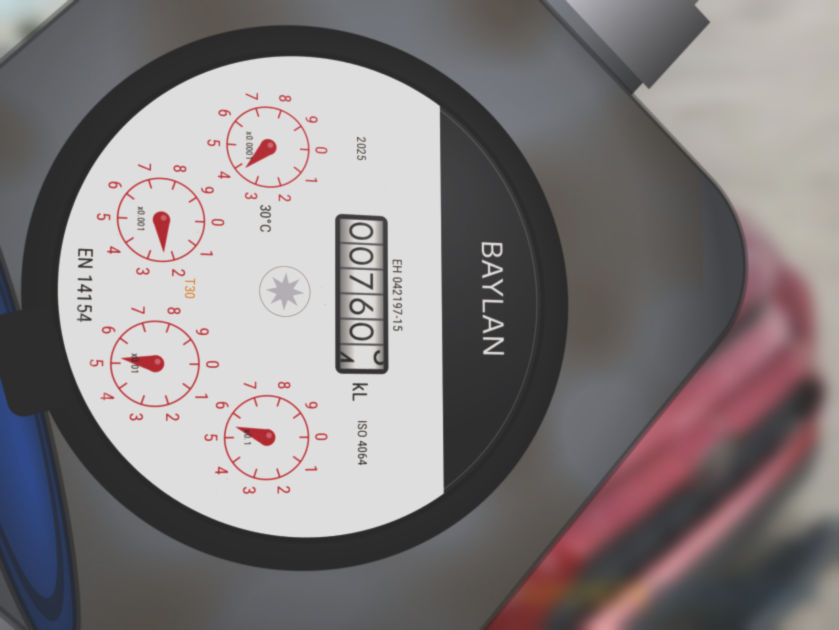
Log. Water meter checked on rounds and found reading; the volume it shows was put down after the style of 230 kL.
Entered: 7603.5523 kL
